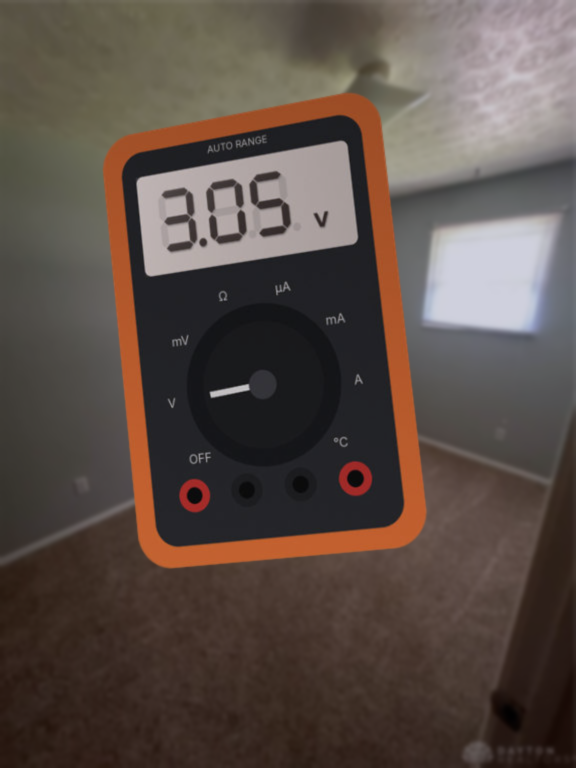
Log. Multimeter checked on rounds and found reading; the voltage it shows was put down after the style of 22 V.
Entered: 3.05 V
